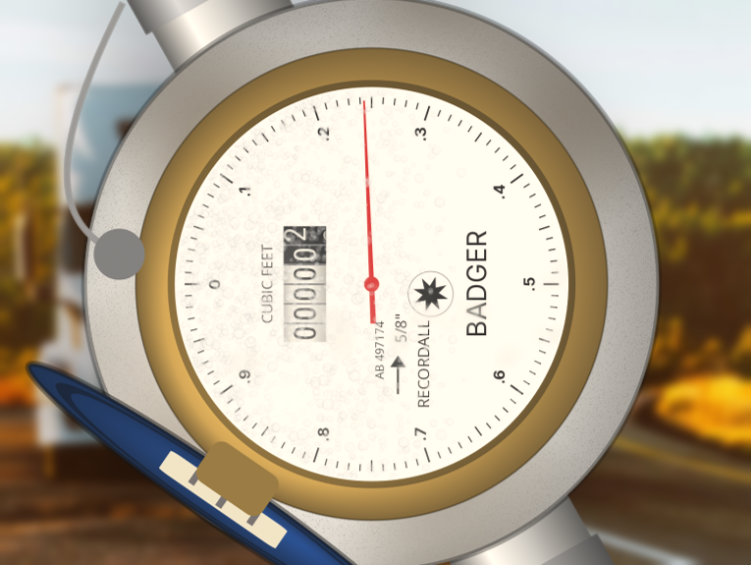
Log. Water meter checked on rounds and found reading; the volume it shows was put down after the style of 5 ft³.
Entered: 2.24 ft³
